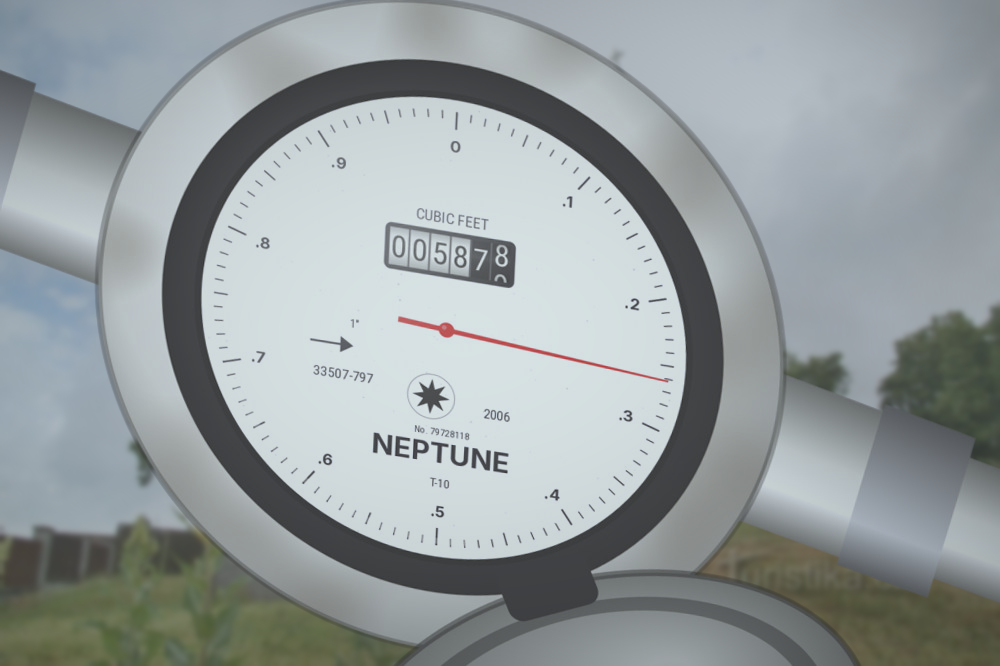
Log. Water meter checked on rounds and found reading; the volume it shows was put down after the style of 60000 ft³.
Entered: 5878.26 ft³
